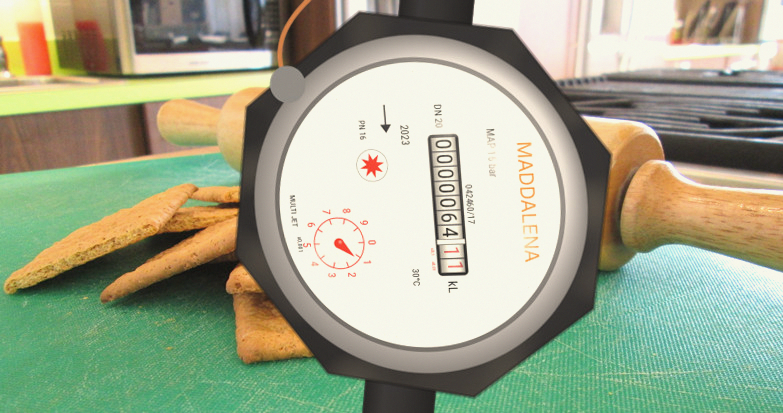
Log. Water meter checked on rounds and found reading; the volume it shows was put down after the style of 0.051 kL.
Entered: 64.111 kL
